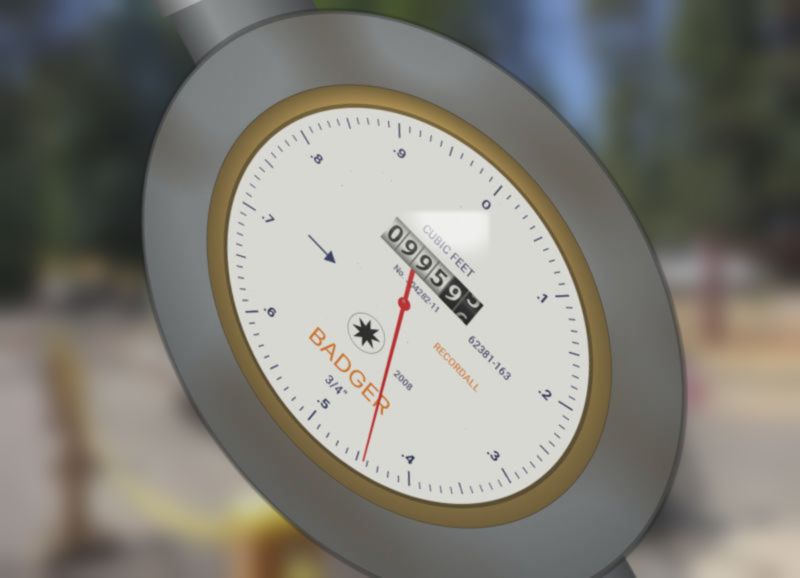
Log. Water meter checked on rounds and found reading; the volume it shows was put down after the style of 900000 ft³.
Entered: 99595.44 ft³
